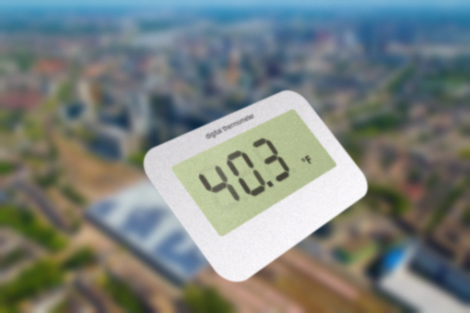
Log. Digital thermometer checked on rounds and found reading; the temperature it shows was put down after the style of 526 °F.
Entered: 40.3 °F
